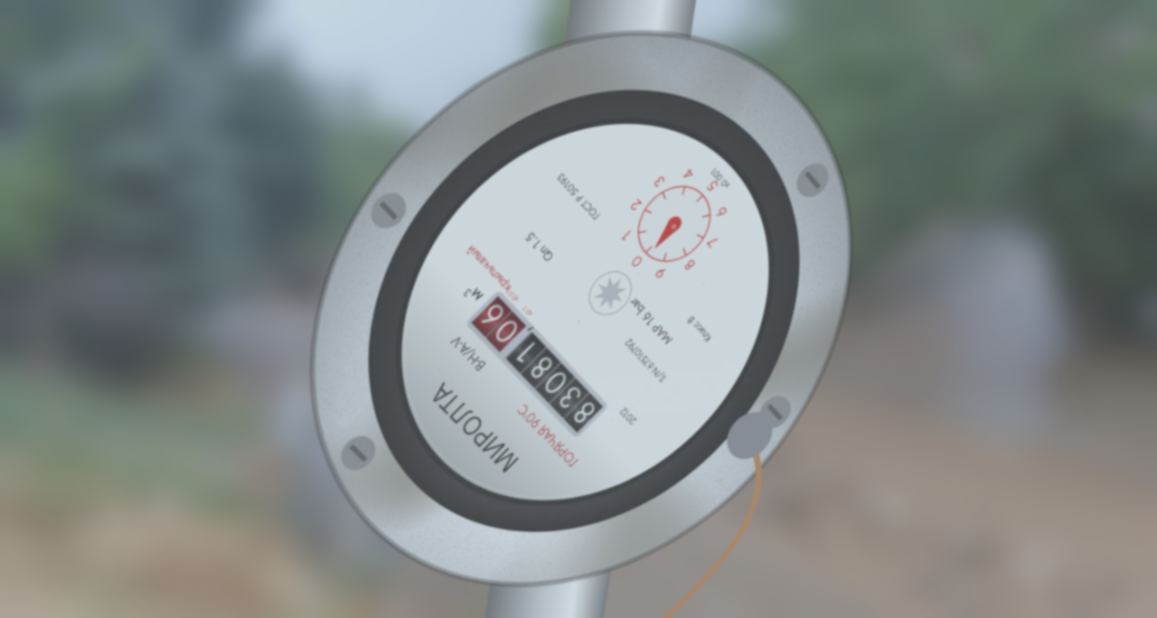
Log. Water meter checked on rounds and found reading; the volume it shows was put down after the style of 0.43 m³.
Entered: 83081.059 m³
